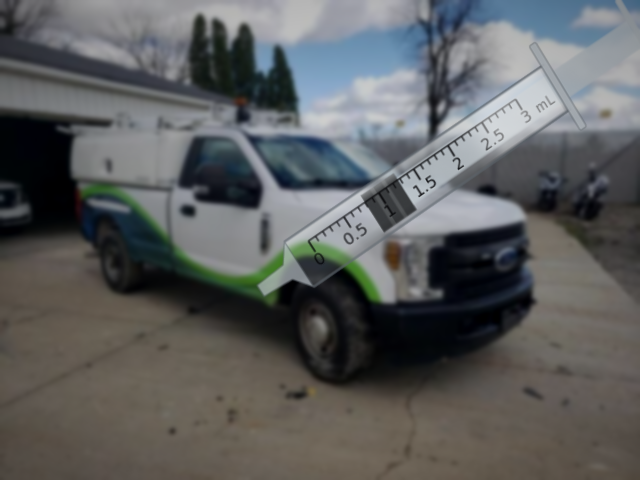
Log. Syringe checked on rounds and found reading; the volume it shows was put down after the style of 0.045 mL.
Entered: 0.8 mL
